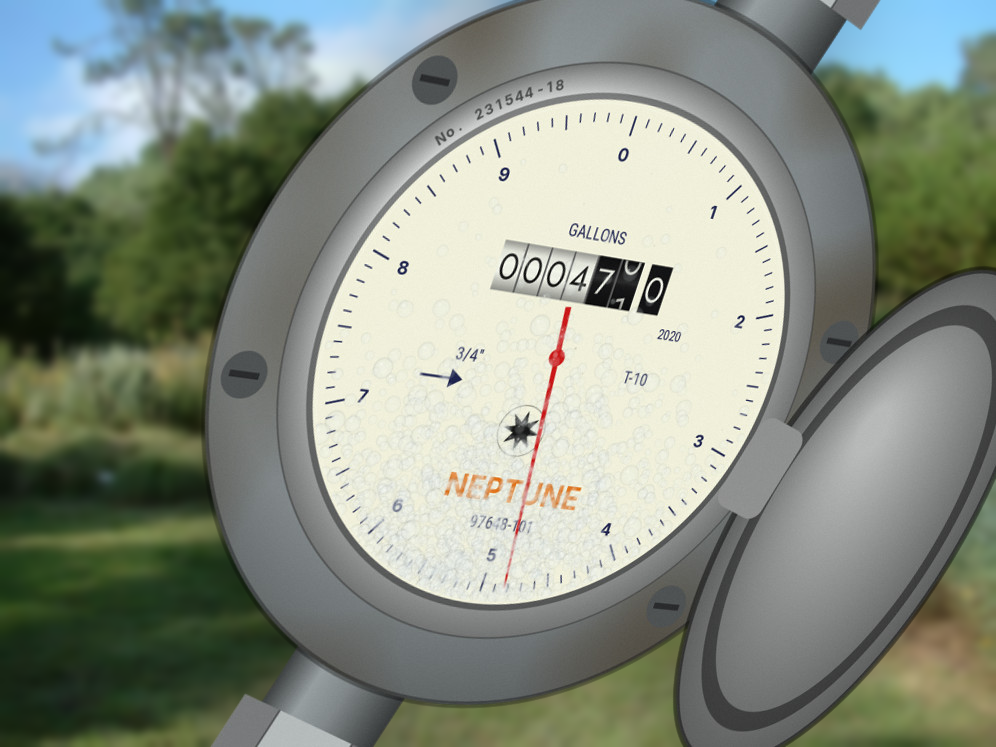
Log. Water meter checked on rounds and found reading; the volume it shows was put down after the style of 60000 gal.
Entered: 4704.8 gal
